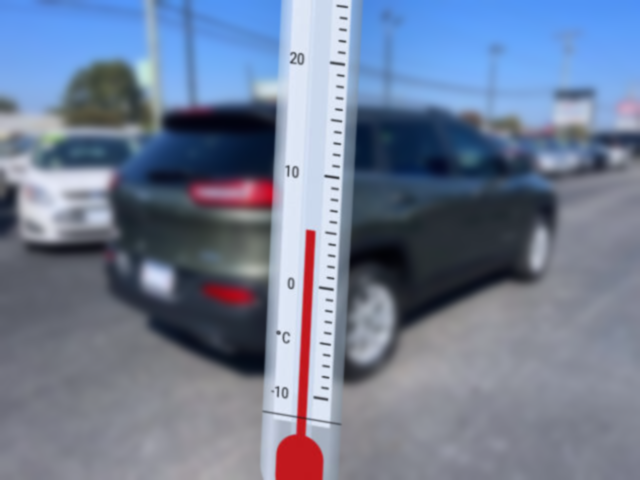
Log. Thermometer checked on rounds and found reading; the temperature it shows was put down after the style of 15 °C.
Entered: 5 °C
